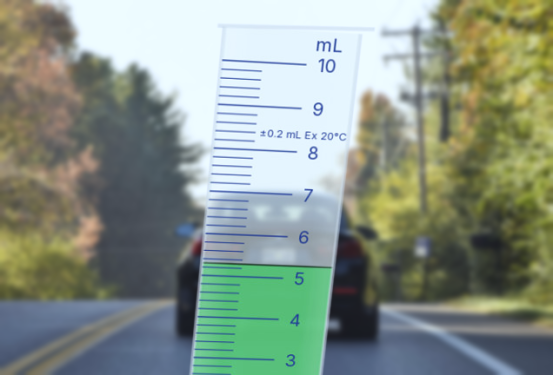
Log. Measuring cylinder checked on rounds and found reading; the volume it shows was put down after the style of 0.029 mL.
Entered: 5.3 mL
